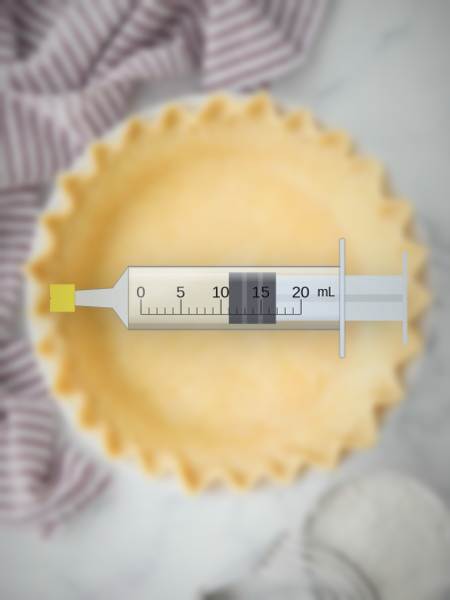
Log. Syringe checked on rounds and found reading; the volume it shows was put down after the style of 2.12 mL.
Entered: 11 mL
